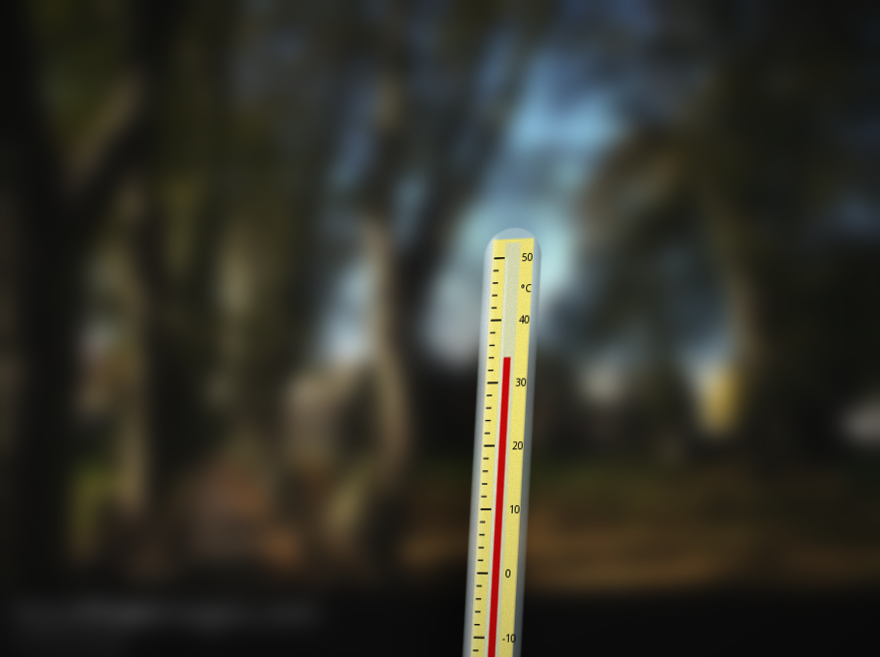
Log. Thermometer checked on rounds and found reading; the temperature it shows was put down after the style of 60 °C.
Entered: 34 °C
